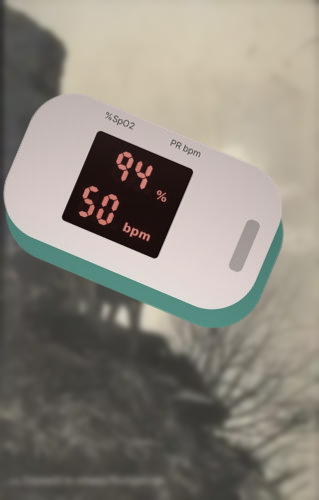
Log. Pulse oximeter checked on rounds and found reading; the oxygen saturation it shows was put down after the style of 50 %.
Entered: 94 %
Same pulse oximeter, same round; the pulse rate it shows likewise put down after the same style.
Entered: 50 bpm
